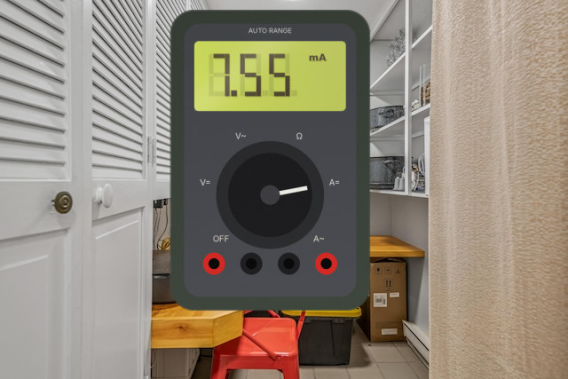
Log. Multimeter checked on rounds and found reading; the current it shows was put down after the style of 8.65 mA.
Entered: 7.55 mA
